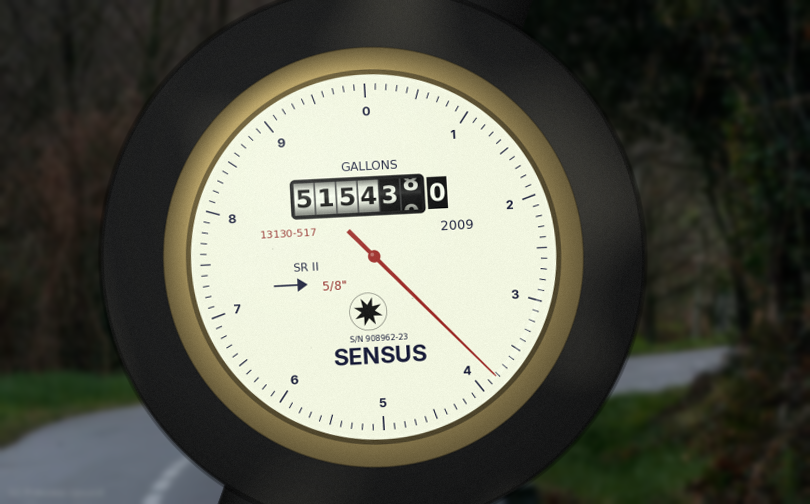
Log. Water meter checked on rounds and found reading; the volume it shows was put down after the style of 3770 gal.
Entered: 5154383.8 gal
